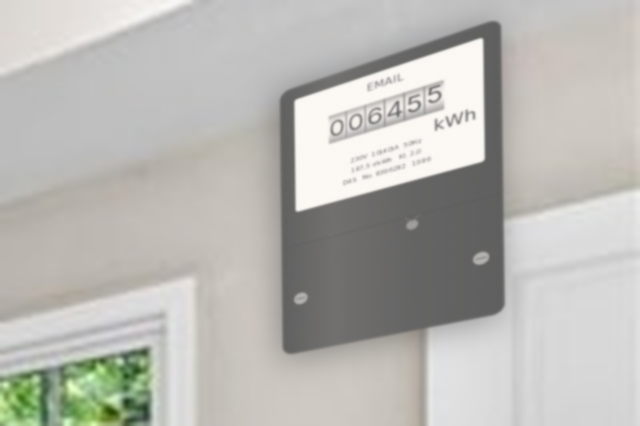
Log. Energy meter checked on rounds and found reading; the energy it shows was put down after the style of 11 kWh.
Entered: 6455 kWh
